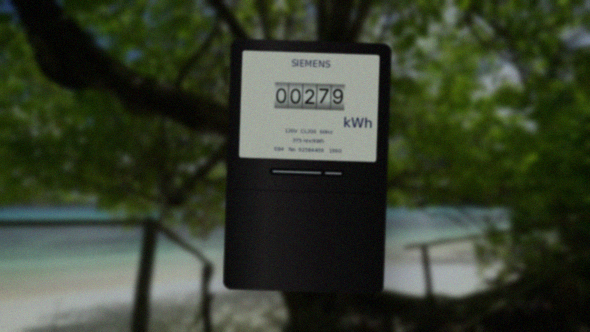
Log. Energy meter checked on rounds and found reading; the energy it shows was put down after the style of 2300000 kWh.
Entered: 279 kWh
